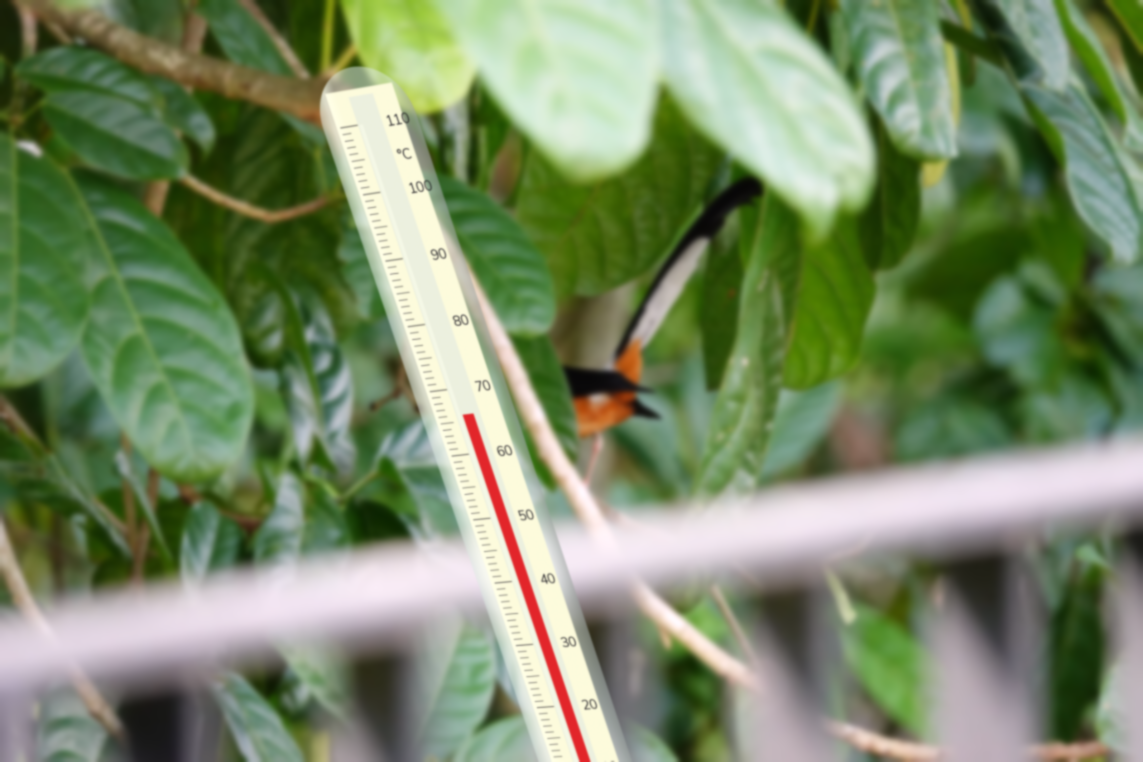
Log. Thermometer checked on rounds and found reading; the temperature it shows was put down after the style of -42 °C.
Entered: 66 °C
